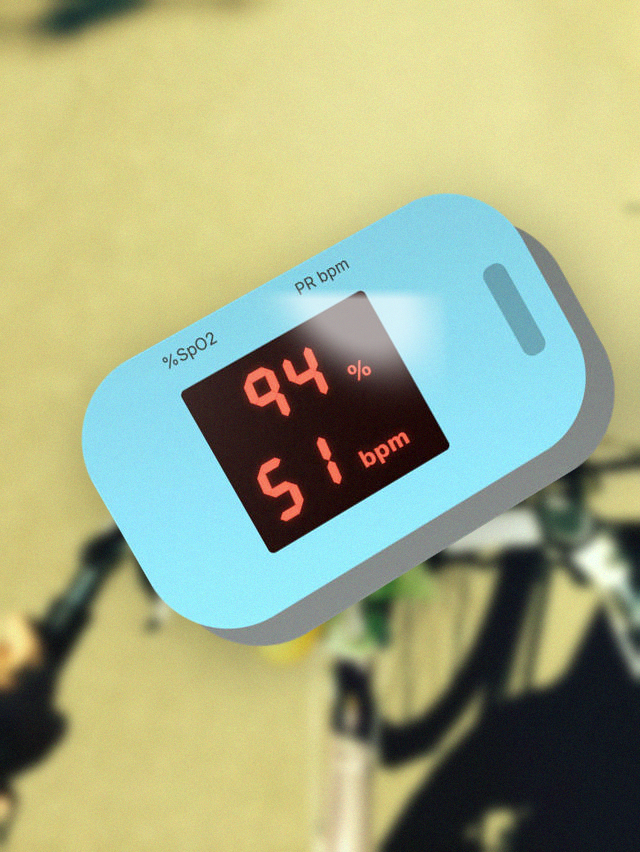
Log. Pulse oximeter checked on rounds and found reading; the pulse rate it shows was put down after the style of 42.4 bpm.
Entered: 51 bpm
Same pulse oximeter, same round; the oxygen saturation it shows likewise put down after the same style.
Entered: 94 %
